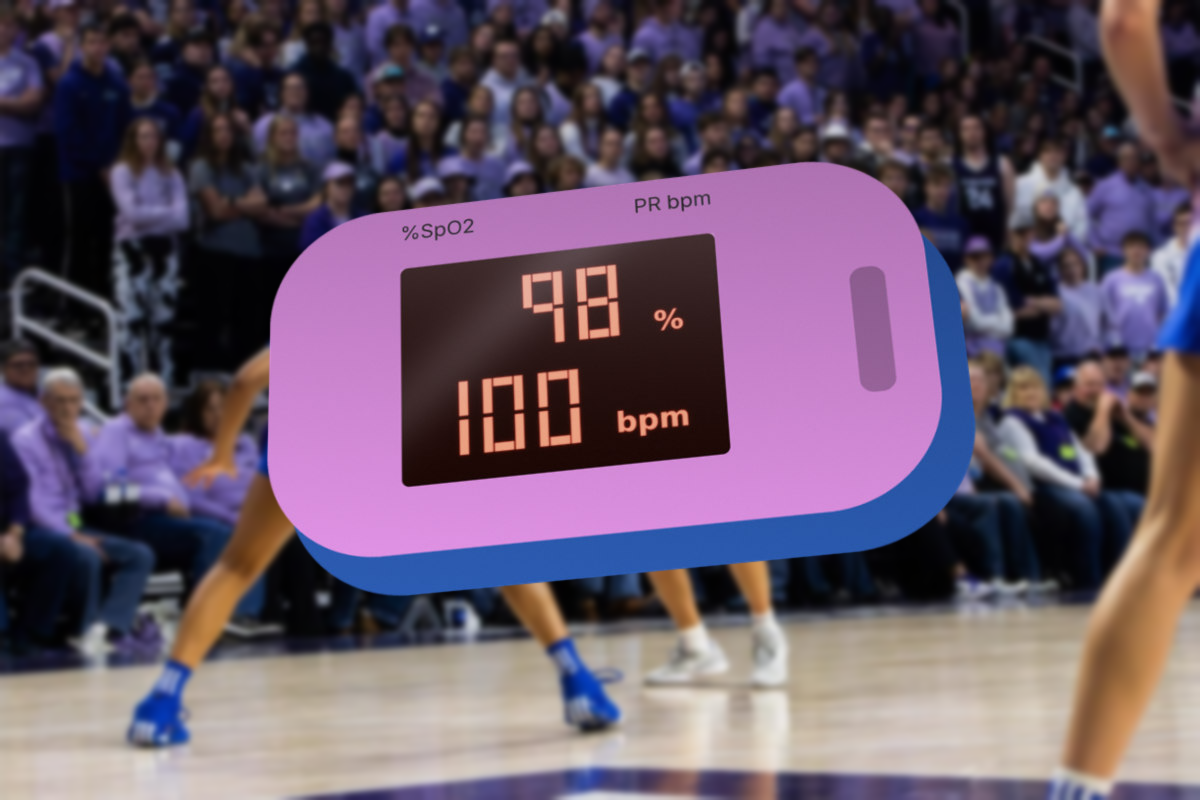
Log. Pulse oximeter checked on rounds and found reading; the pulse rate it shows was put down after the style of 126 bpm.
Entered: 100 bpm
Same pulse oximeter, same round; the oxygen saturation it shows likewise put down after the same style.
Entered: 98 %
